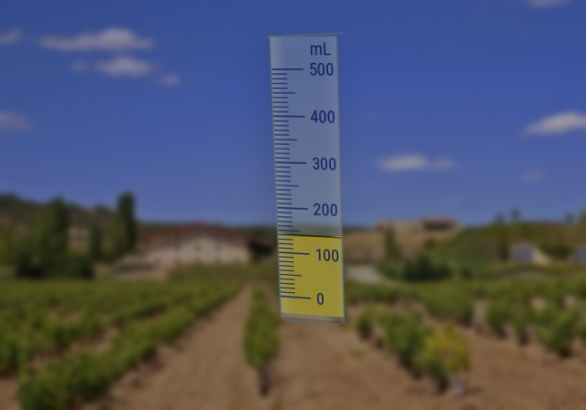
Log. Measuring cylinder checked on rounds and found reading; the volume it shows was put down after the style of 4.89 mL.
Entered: 140 mL
